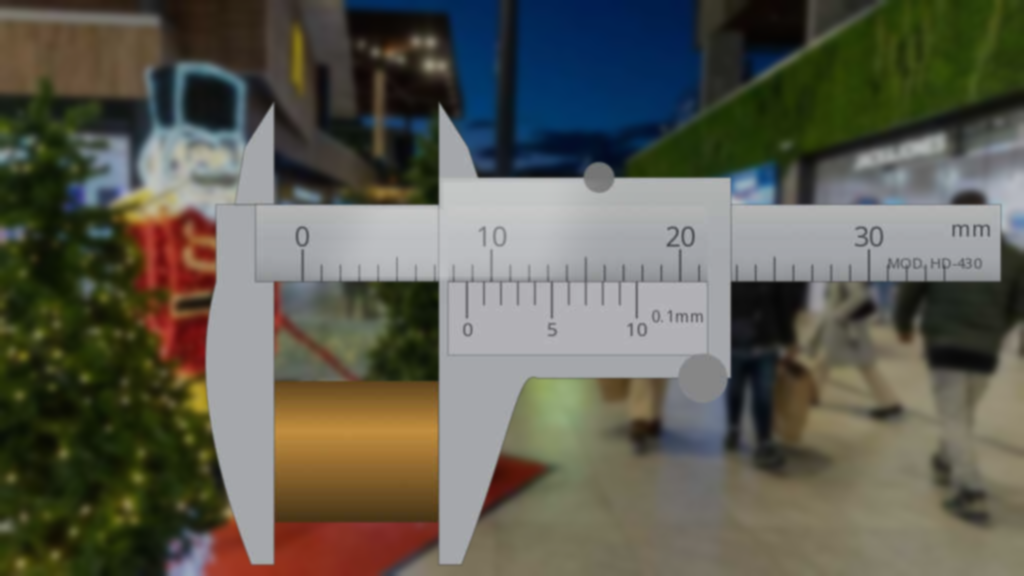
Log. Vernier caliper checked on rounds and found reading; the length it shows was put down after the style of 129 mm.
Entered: 8.7 mm
